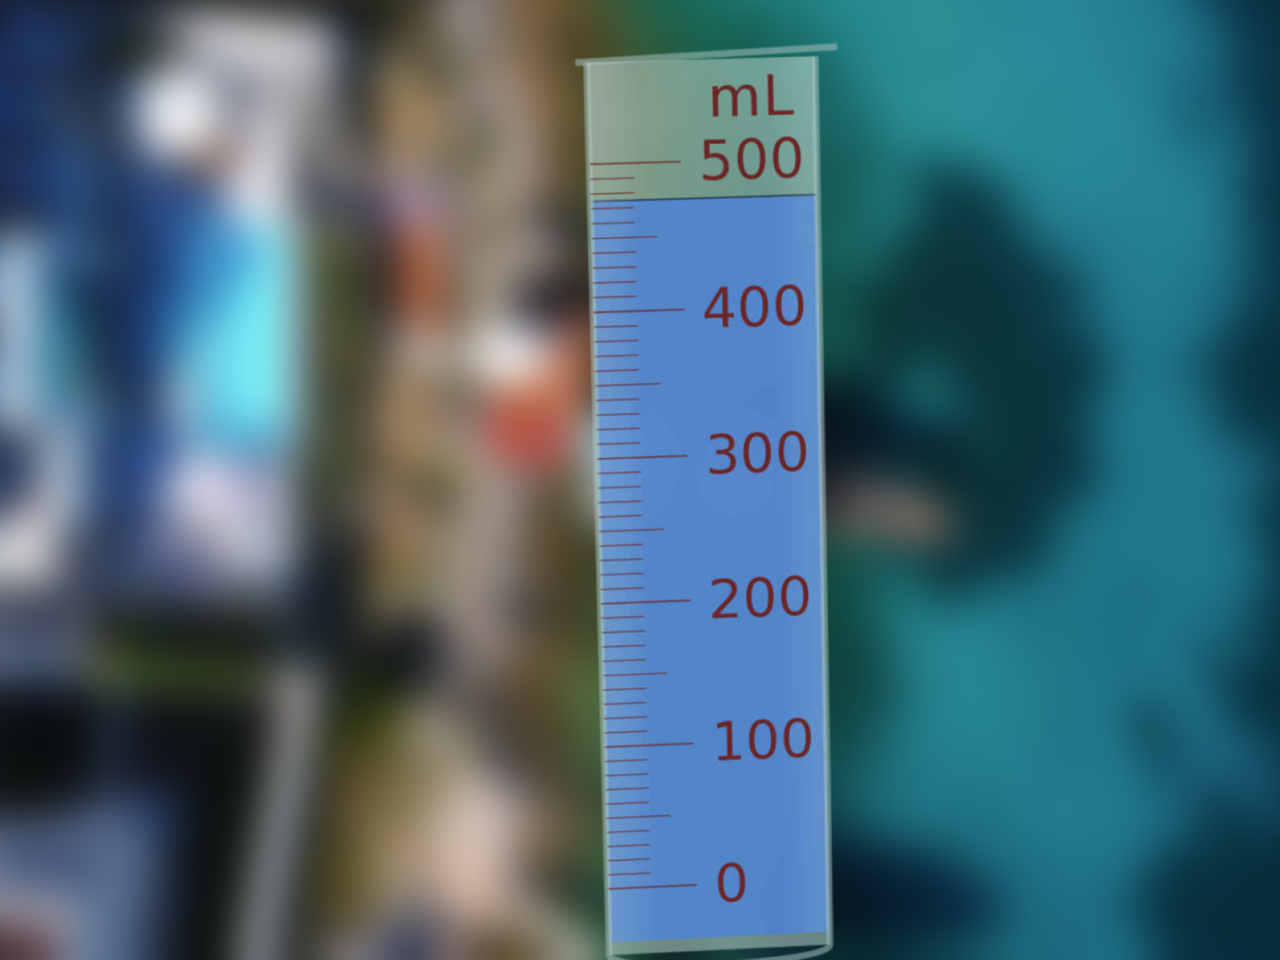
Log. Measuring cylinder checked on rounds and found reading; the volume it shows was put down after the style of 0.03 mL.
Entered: 475 mL
